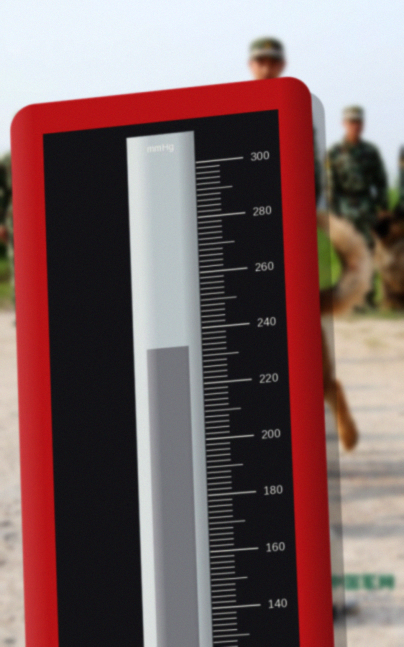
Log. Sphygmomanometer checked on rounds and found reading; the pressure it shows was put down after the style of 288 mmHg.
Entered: 234 mmHg
